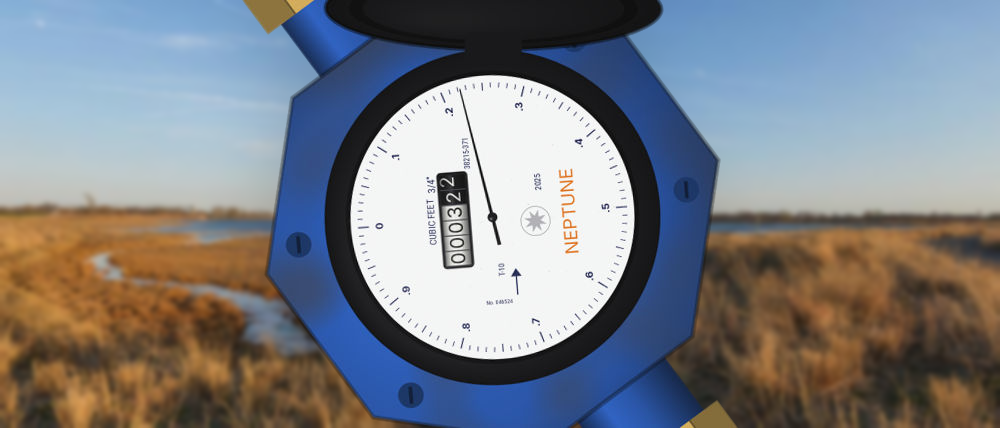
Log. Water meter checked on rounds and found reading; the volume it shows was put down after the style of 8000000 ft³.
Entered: 322.22 ft³
